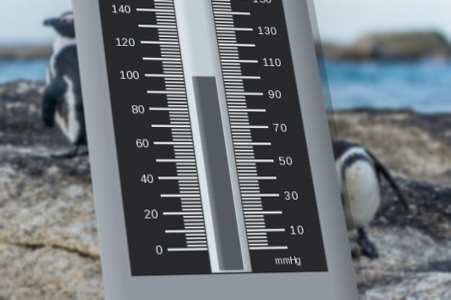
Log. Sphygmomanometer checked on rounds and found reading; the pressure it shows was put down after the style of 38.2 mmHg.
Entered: 100 mmHg
